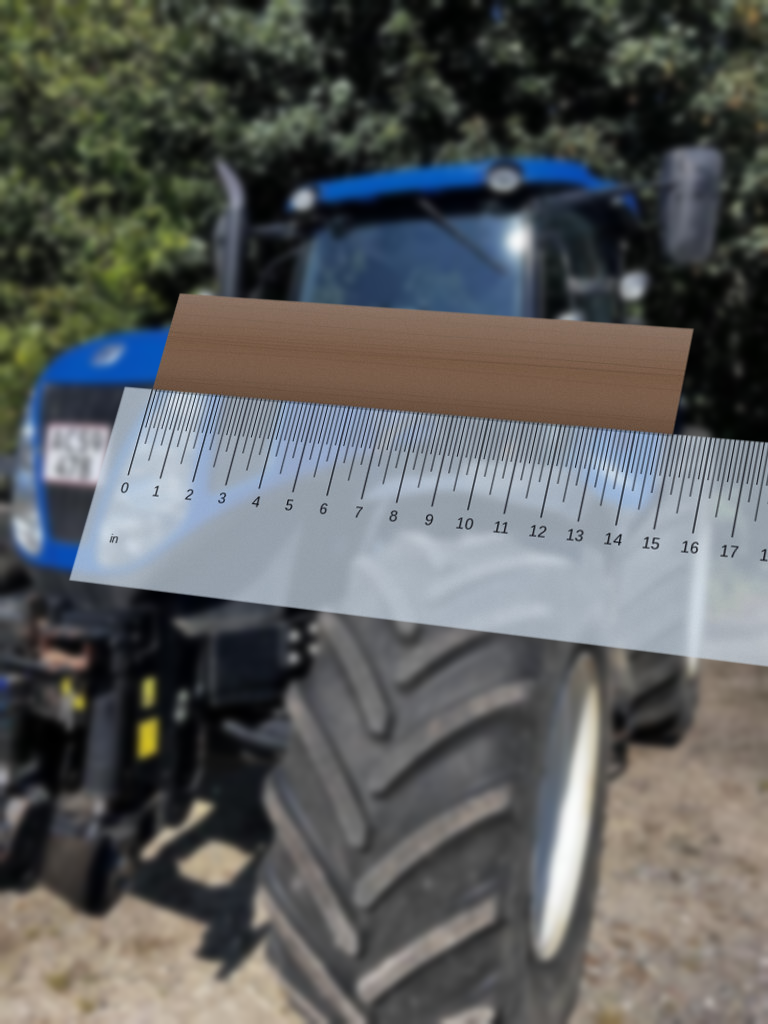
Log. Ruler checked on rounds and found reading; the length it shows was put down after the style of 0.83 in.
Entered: 15 in
